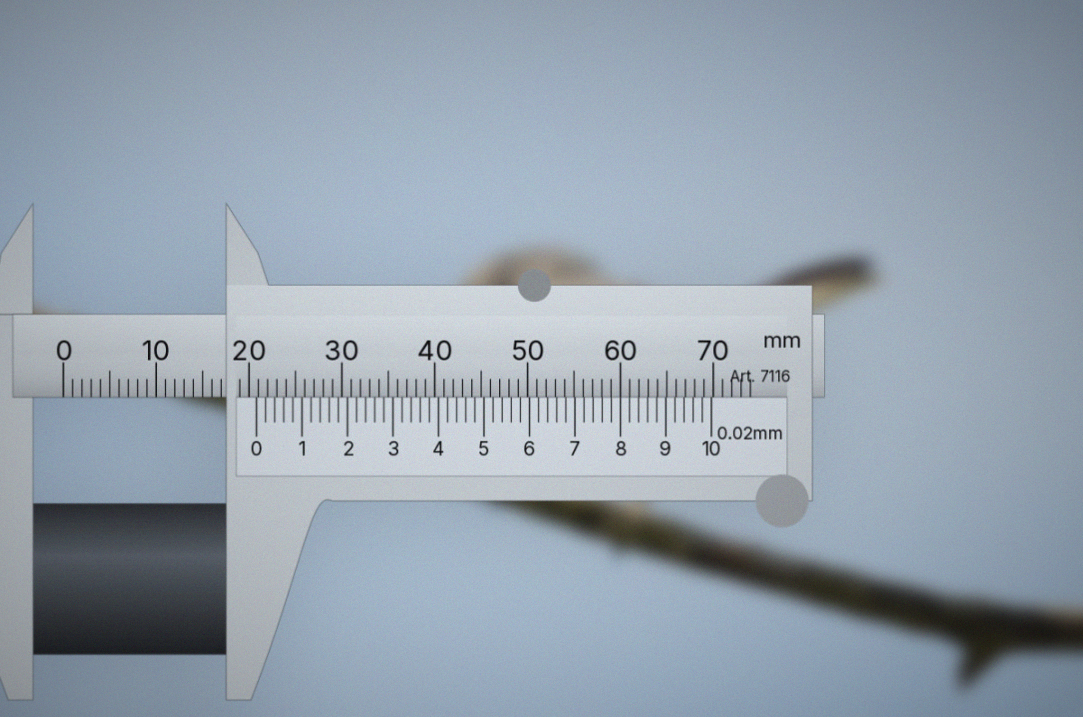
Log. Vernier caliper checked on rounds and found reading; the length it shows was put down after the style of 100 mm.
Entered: 20.8 mm
